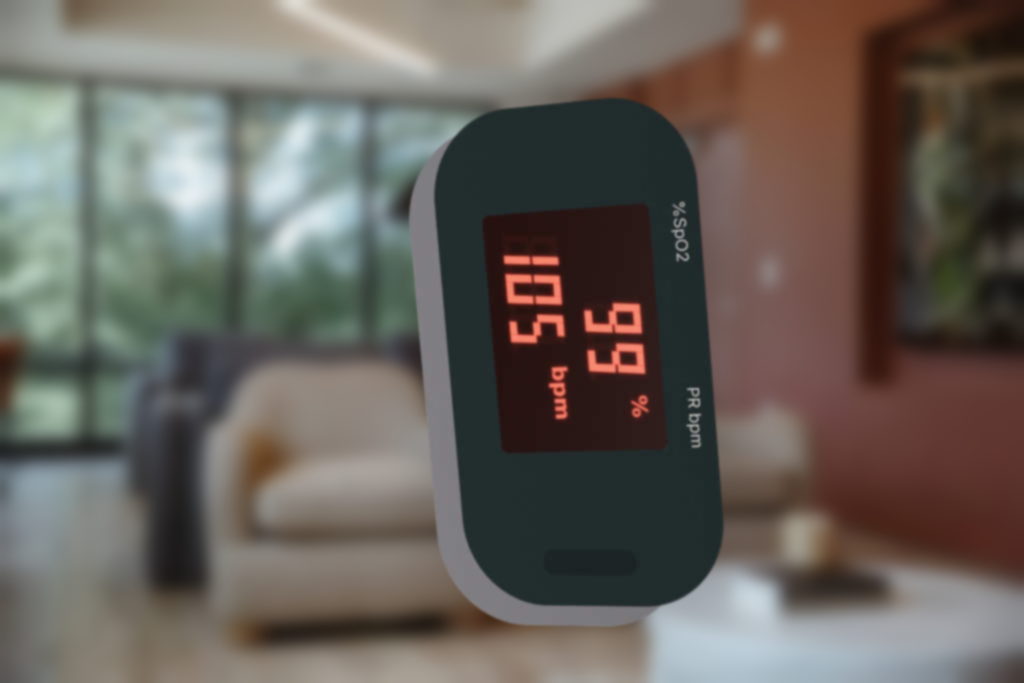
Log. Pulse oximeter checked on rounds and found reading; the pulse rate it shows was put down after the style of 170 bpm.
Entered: 105 bpm
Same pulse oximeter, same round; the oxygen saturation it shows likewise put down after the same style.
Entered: 99 %
